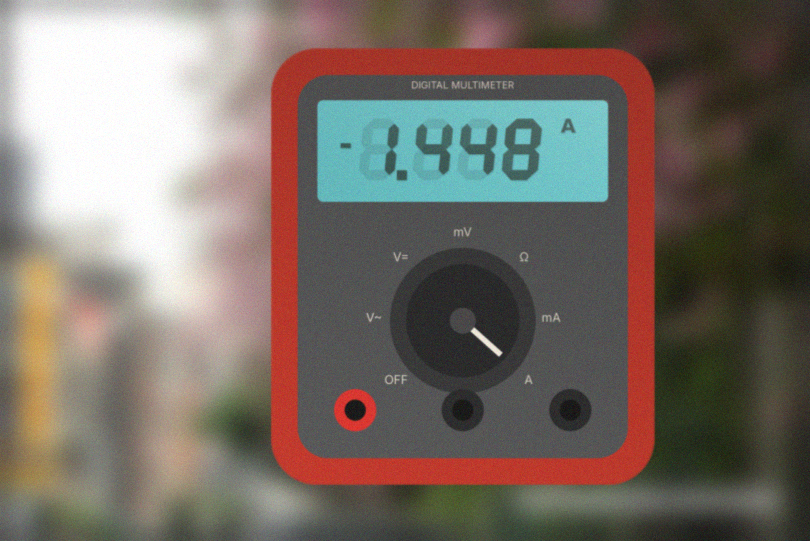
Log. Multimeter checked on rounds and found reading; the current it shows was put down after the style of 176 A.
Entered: -1.448 A
